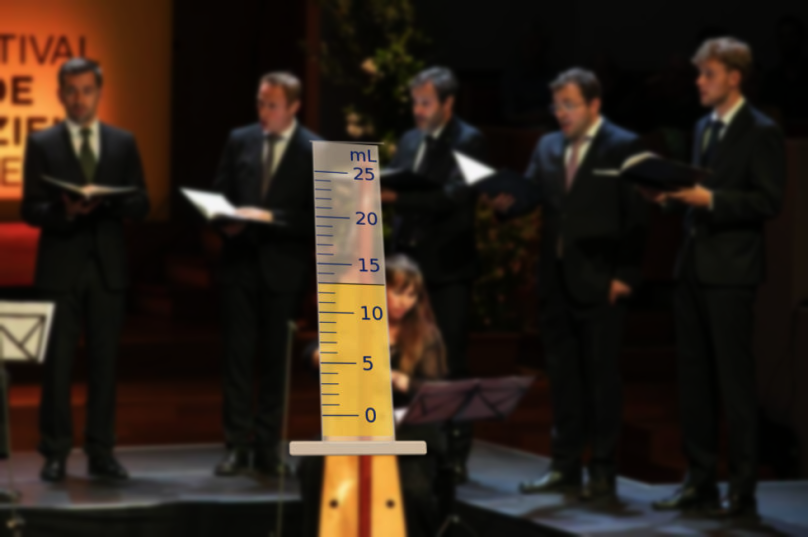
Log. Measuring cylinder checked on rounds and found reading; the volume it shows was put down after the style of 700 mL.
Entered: 13 mL
